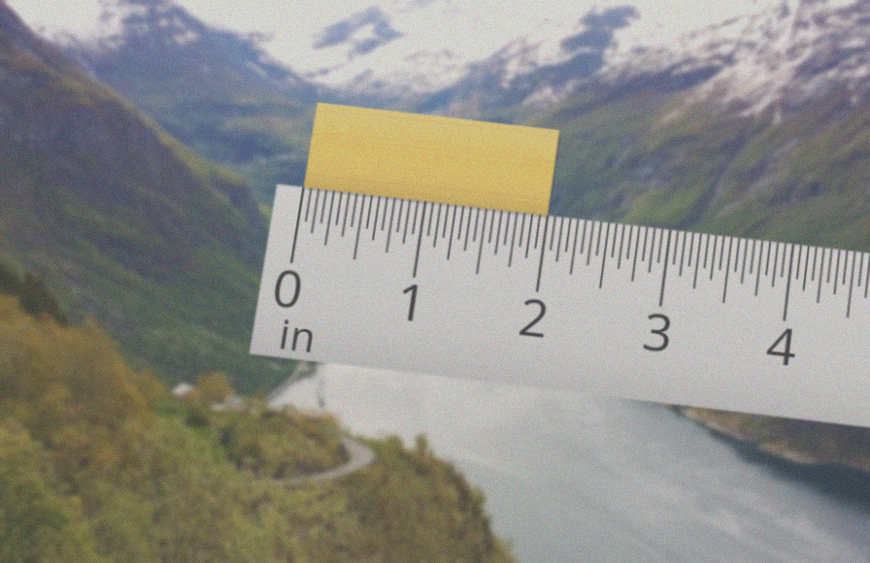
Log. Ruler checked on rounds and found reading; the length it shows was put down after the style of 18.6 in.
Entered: 2 in
